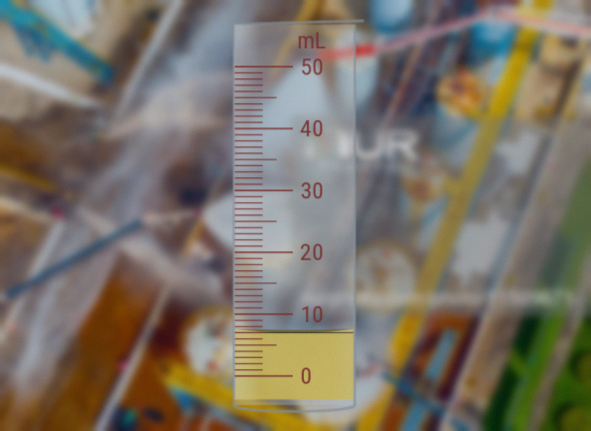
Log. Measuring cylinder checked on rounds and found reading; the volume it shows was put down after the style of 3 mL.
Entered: 7 mL
